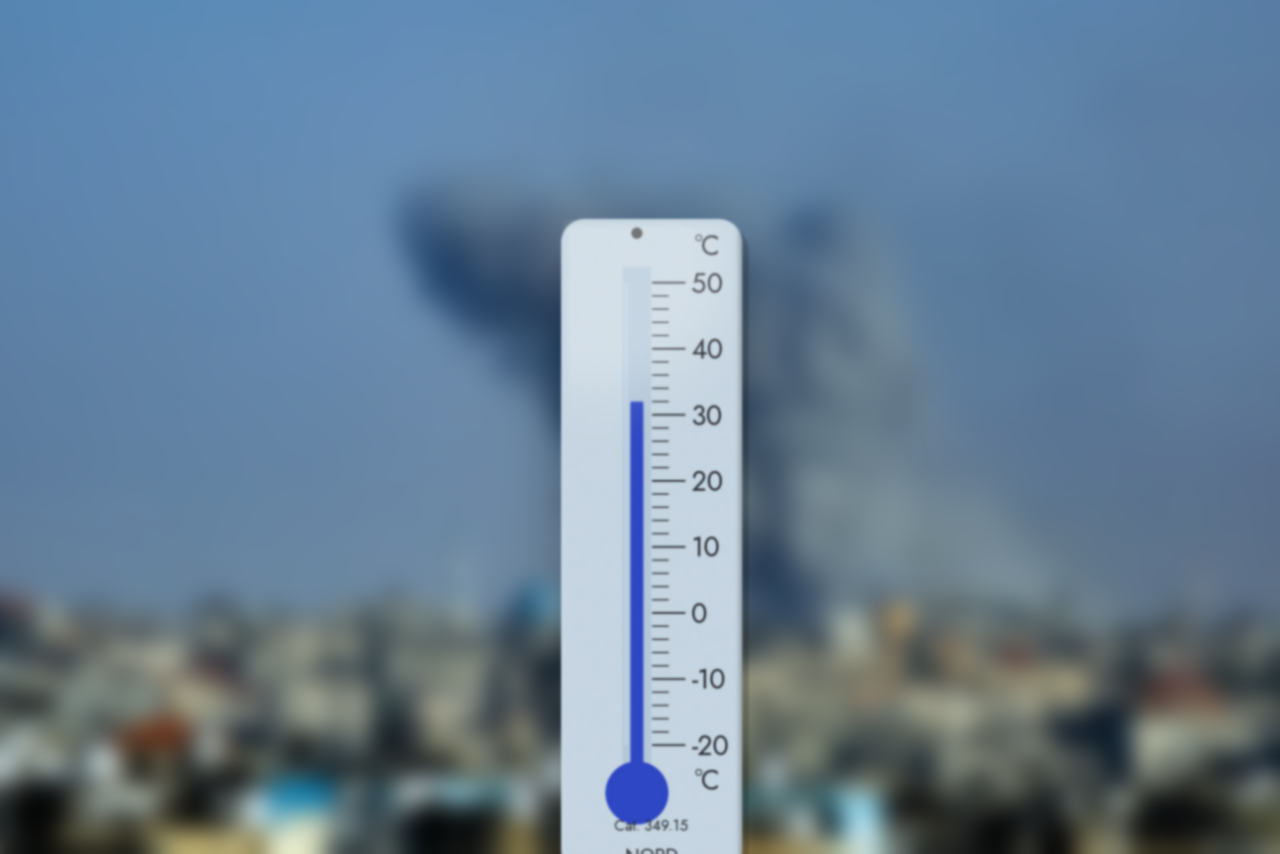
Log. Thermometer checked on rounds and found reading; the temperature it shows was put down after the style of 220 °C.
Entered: 32 °C
